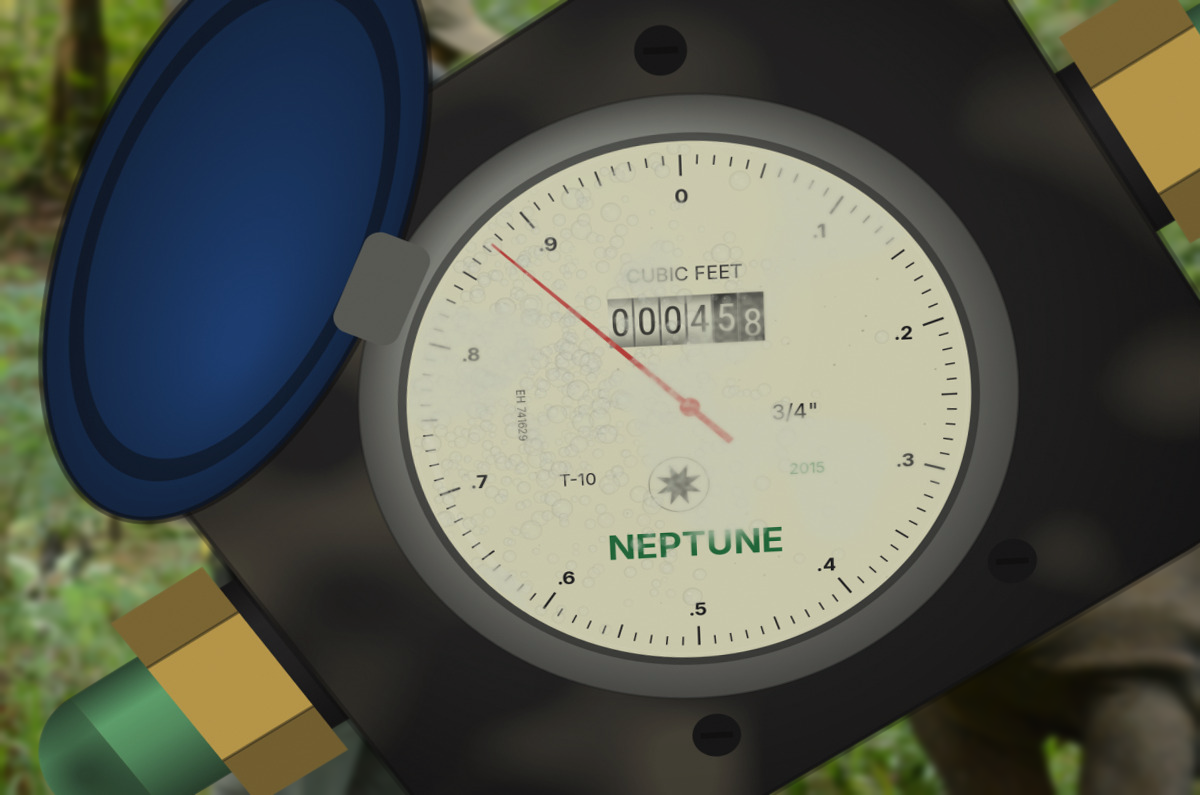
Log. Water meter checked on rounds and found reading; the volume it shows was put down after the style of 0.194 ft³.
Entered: 457.87 ft³
